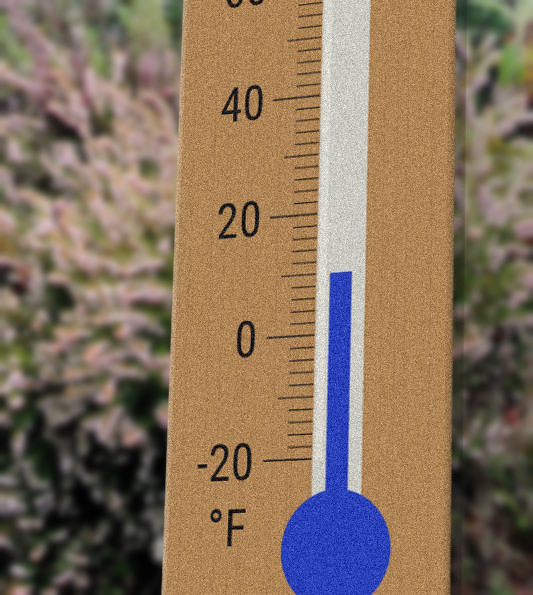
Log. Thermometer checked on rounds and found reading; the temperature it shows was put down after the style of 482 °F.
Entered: 10 °F
